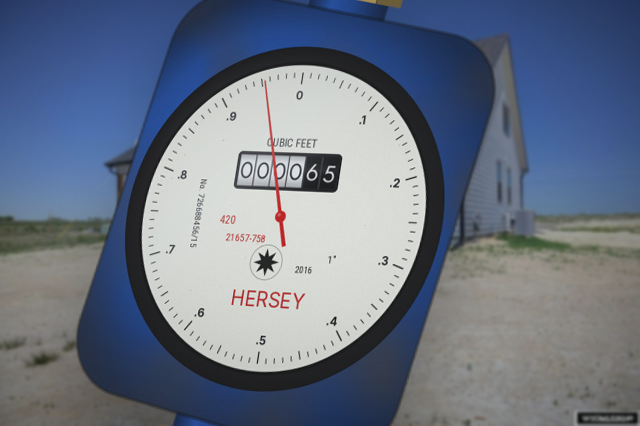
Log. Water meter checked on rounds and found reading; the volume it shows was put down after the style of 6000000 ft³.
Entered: 64.95 ft³
